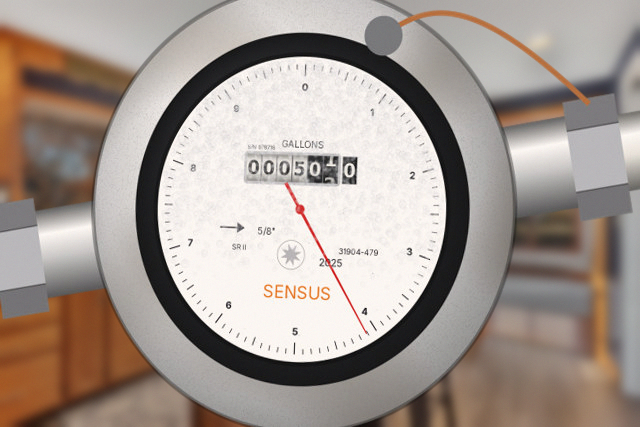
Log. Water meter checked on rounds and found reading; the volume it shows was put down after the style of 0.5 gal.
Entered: 5014.1 gal
